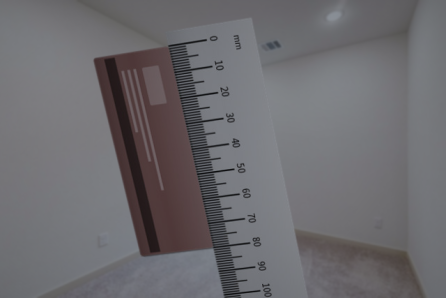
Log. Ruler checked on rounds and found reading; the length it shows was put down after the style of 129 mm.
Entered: 80 mm
